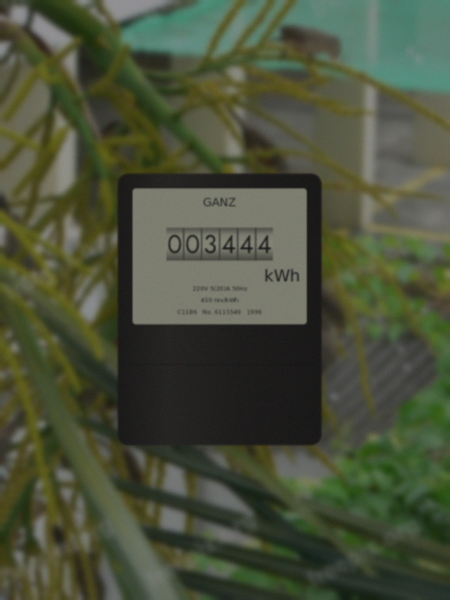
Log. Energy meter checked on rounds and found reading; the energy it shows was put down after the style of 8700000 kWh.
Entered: 3444 kWh
